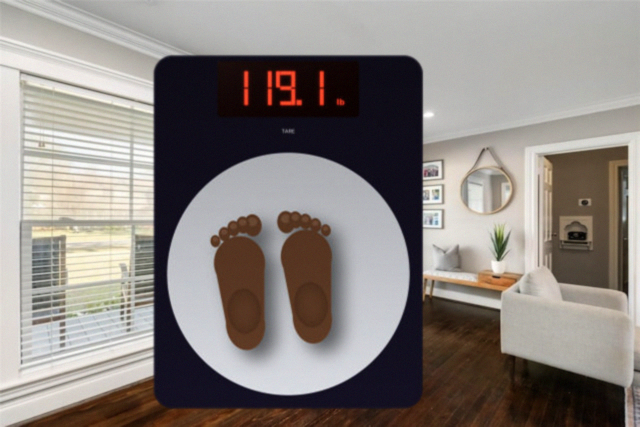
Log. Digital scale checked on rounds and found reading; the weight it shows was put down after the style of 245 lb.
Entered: 119.1 lb
